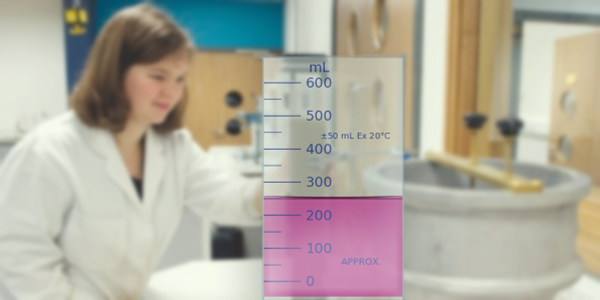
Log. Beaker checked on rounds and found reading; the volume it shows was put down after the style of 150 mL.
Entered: 250 mL
